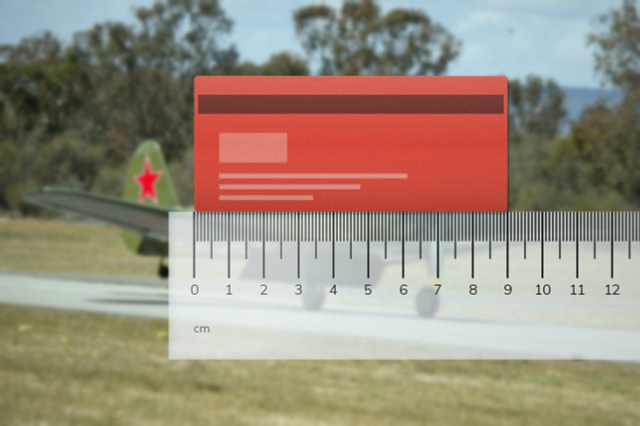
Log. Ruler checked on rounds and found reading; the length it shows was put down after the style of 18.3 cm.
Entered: 9 cm
